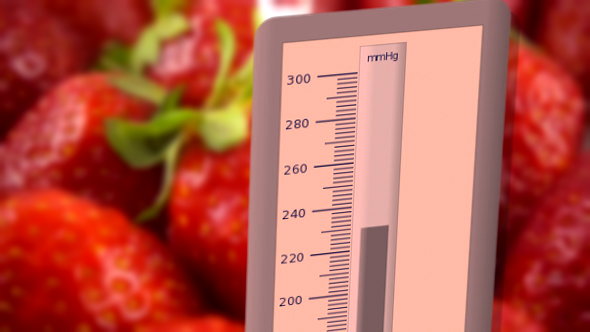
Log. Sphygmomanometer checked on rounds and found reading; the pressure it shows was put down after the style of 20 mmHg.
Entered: 230 mmHg
